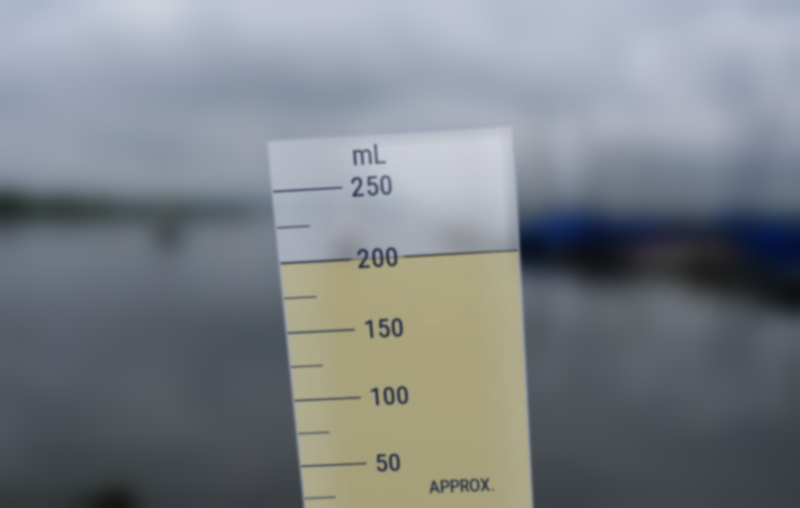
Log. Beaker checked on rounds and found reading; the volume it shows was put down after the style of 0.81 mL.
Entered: 200 mL
